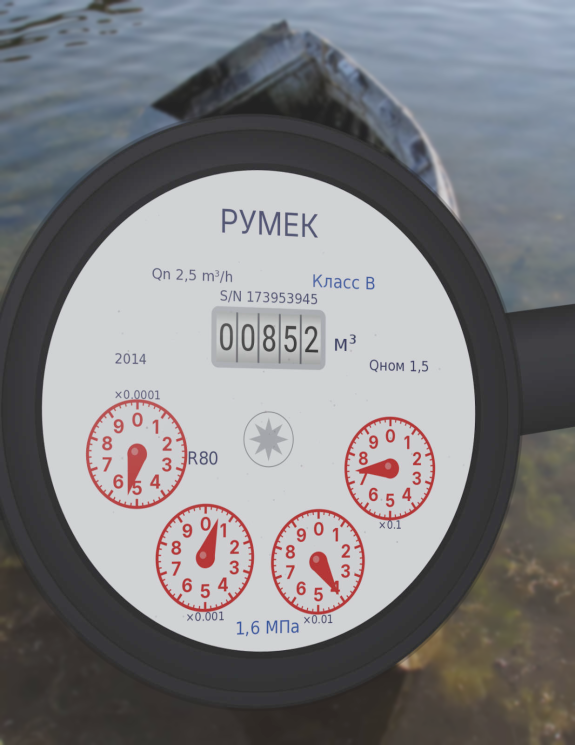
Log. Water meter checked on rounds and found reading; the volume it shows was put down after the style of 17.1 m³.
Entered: 852.7405 m³
